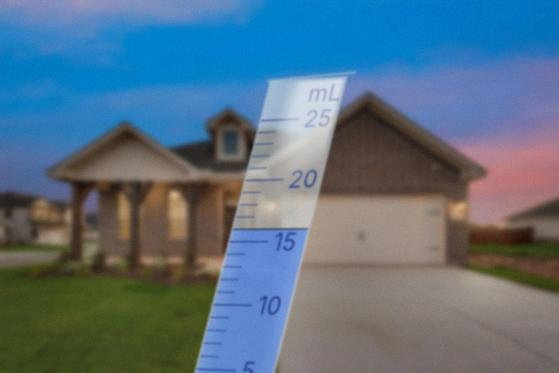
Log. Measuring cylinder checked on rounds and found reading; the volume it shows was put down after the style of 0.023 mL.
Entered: 16 mL
